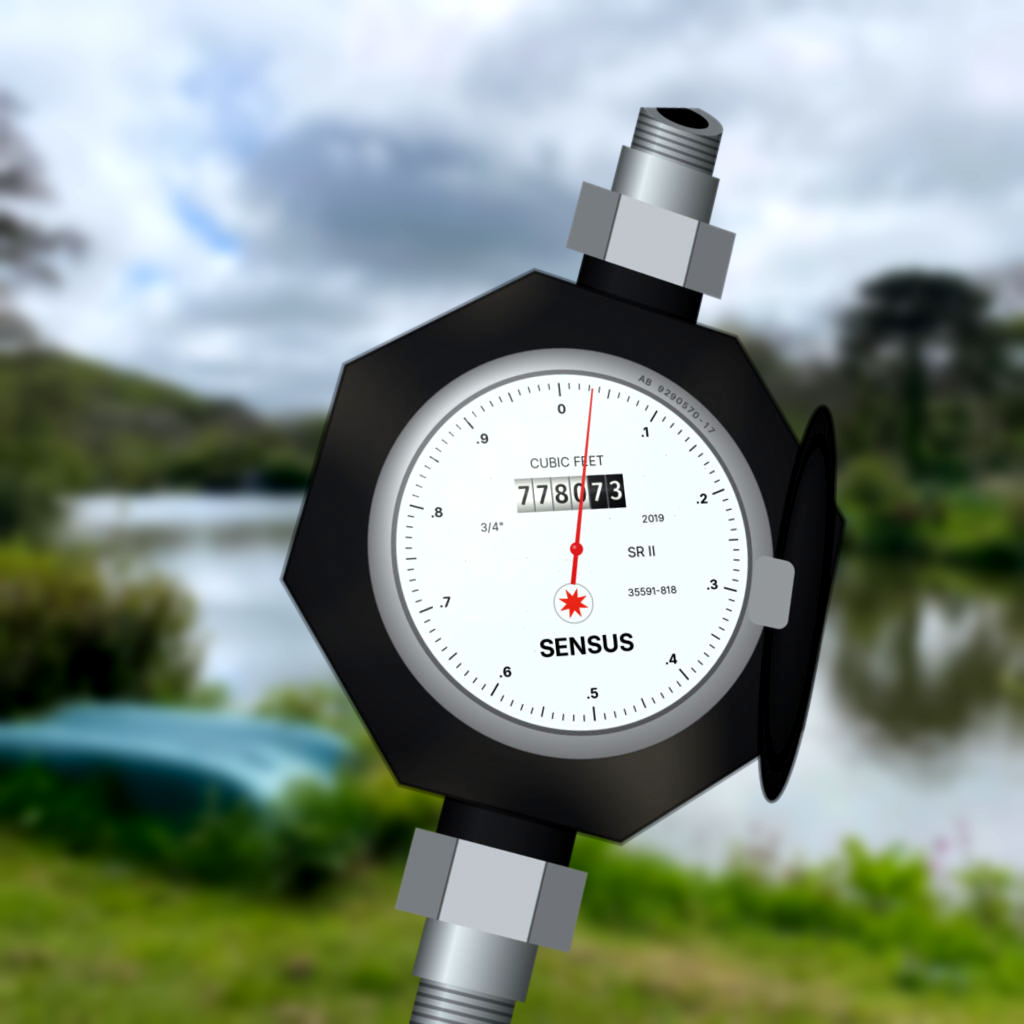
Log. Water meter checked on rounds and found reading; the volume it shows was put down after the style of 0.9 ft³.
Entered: 778073.03 ft³
